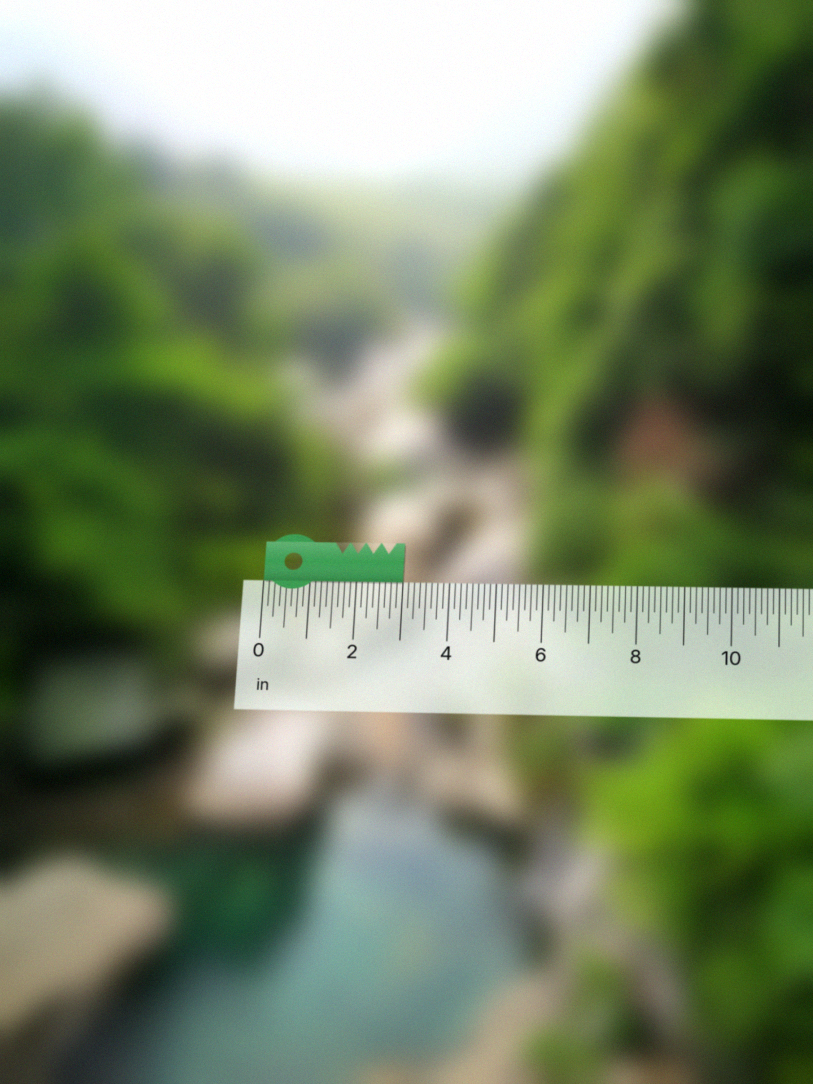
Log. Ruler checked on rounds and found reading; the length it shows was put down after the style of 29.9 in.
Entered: 3 in
